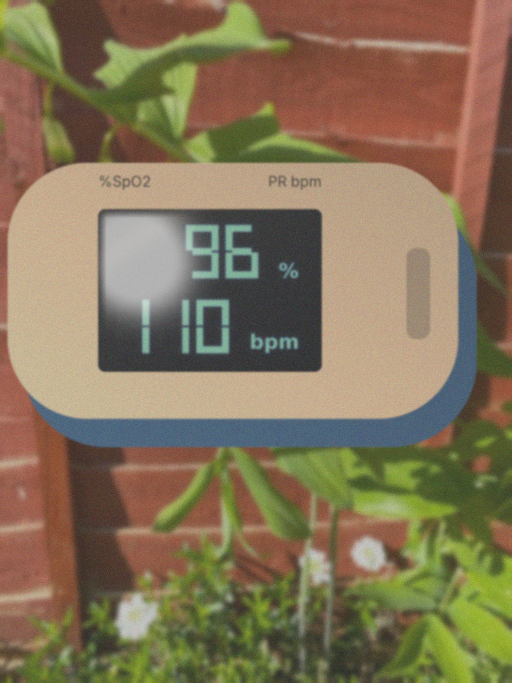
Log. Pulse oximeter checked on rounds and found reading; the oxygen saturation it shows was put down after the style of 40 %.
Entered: 96 %
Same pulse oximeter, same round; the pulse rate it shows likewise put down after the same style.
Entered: 110 bpm
